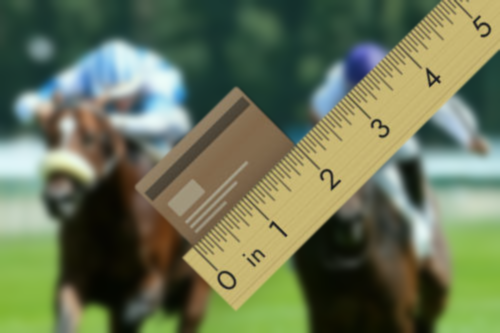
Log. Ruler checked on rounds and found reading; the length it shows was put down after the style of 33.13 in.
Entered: 2 in
